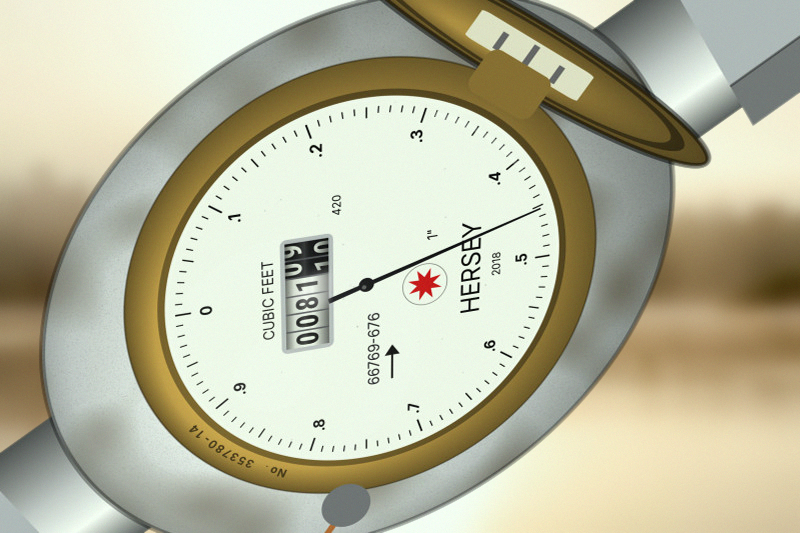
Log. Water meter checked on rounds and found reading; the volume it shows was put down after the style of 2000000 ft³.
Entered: 8109.45 ft³
